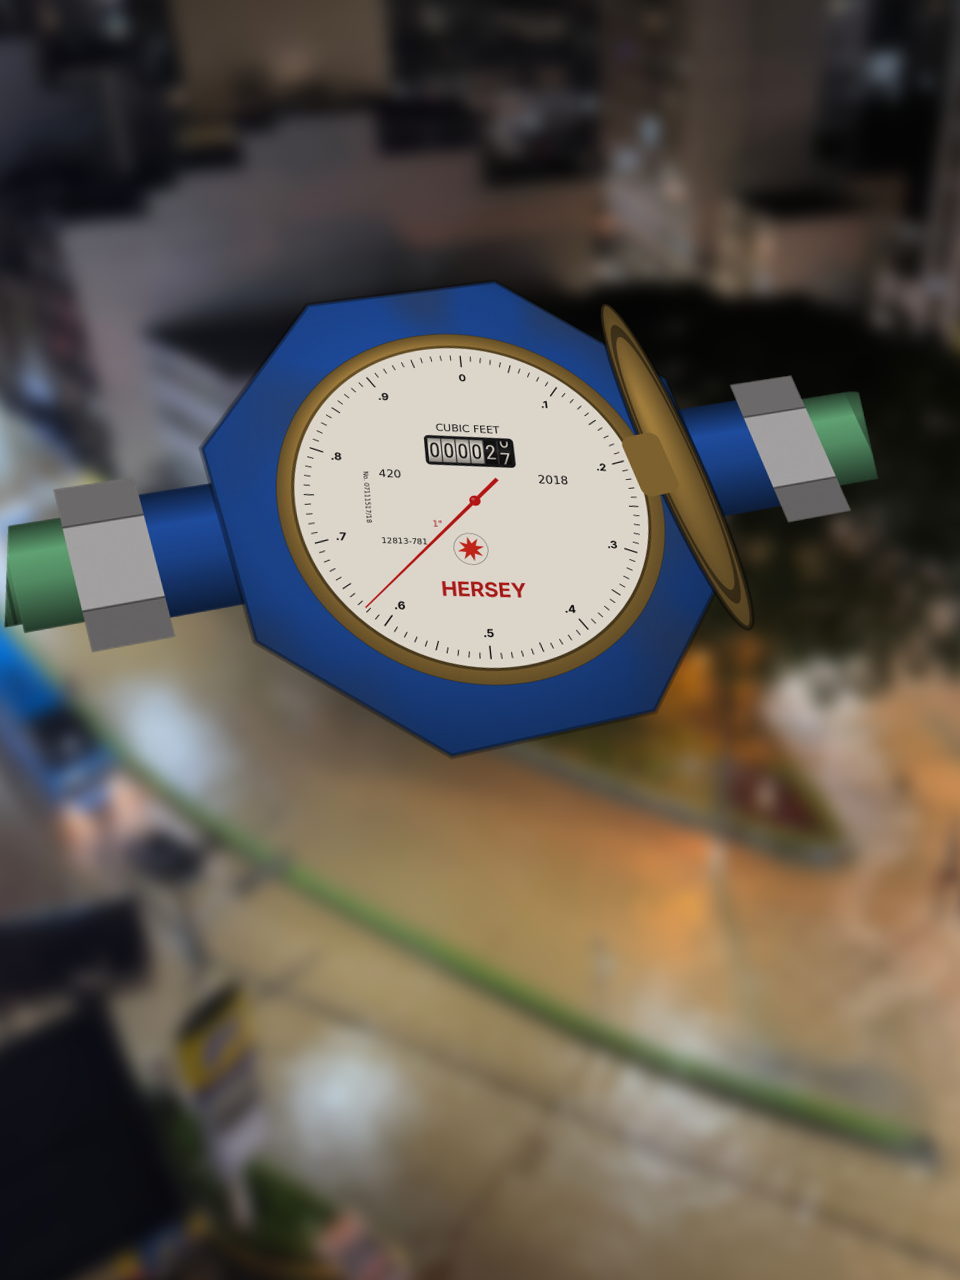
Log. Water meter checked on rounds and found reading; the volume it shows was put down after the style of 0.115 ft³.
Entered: 26.62 ft³
